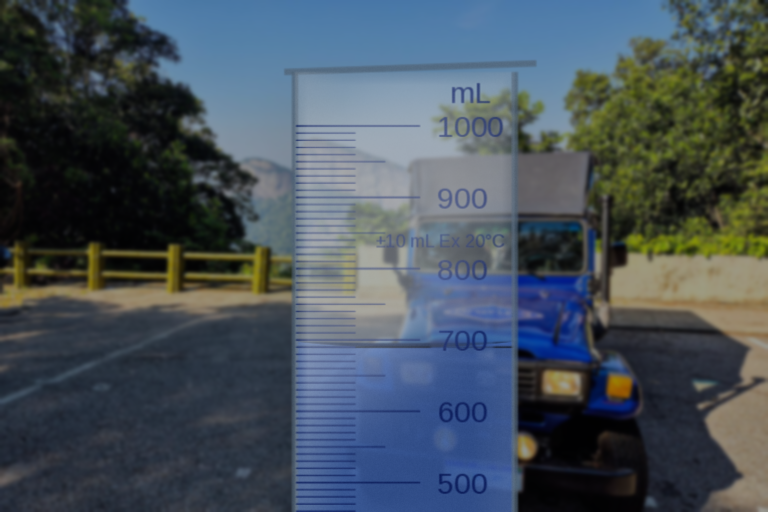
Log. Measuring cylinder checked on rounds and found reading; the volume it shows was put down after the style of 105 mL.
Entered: 690 mL
